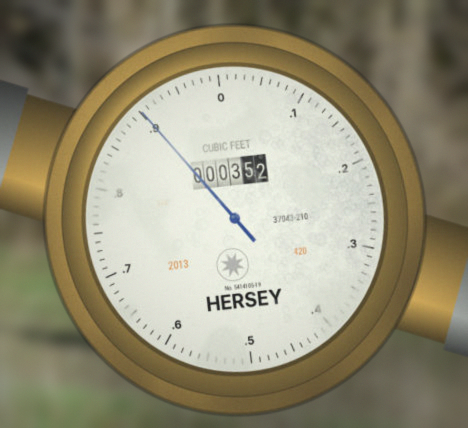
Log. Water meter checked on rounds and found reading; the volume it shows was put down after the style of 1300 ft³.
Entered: 351.90 ft³
